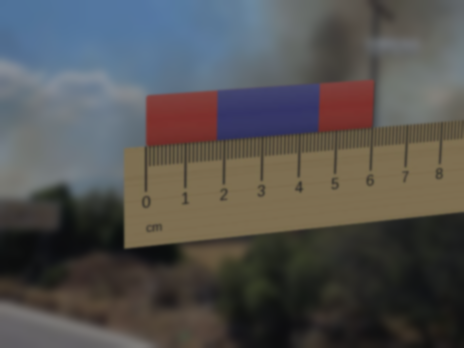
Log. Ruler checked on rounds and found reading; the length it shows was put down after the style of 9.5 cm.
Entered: 6 cm
